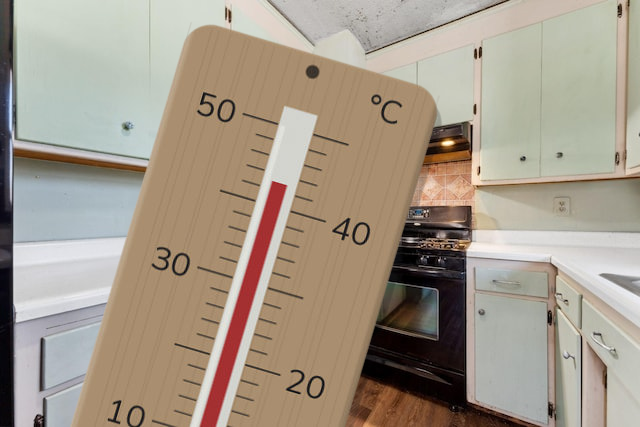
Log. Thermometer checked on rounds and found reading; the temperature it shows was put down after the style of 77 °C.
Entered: 43 °C
